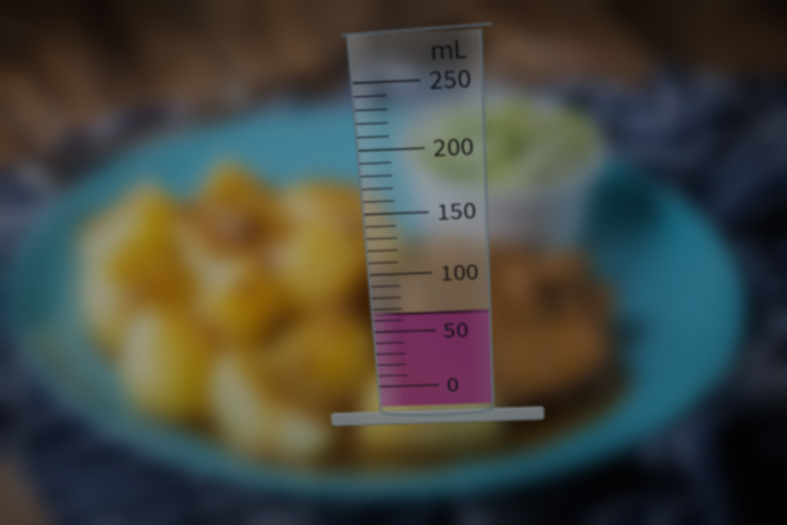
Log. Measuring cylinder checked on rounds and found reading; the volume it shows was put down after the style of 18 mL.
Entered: 65 mL
